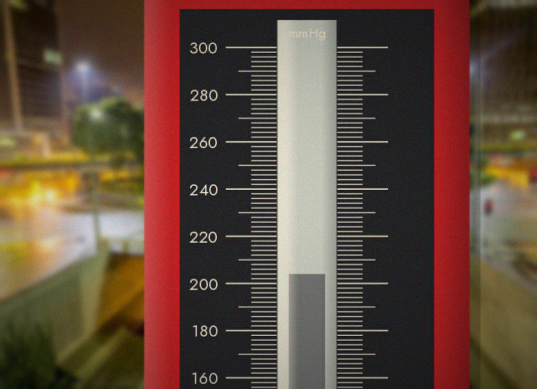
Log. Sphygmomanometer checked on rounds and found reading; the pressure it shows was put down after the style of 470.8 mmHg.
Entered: 204 mmHg
